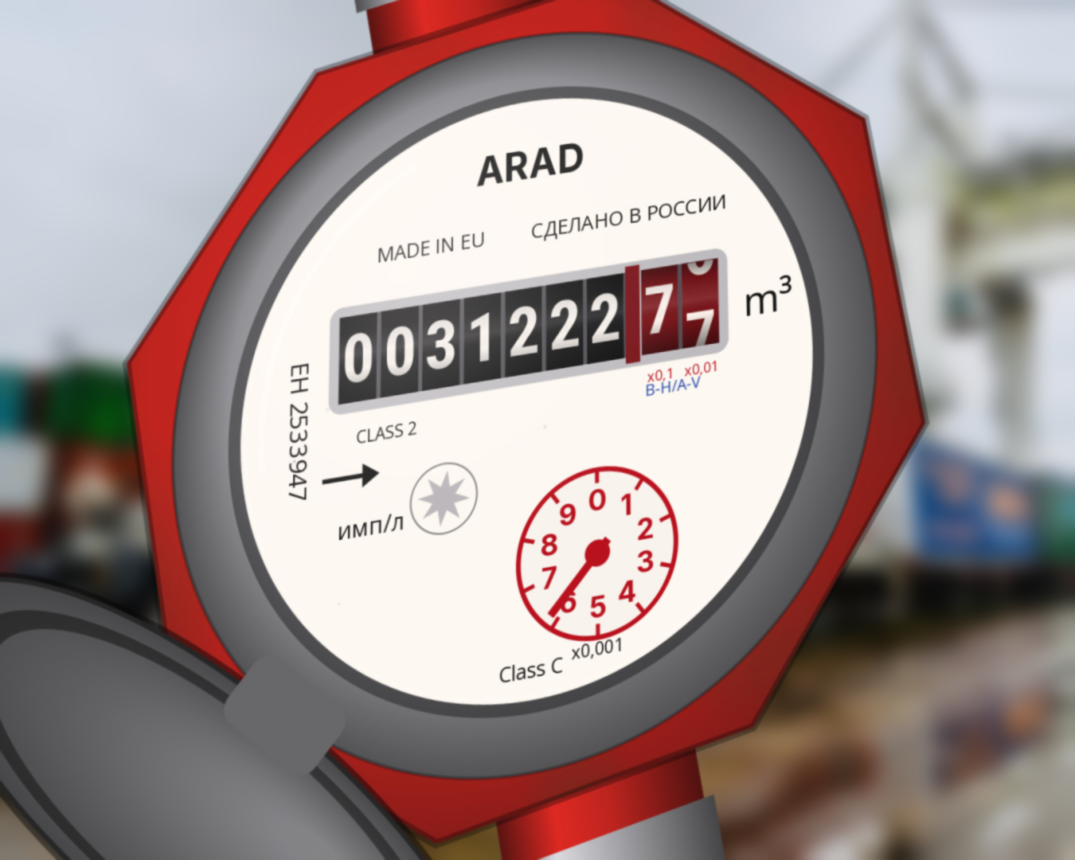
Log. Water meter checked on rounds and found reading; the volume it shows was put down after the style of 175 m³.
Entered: 31222.766 m³
